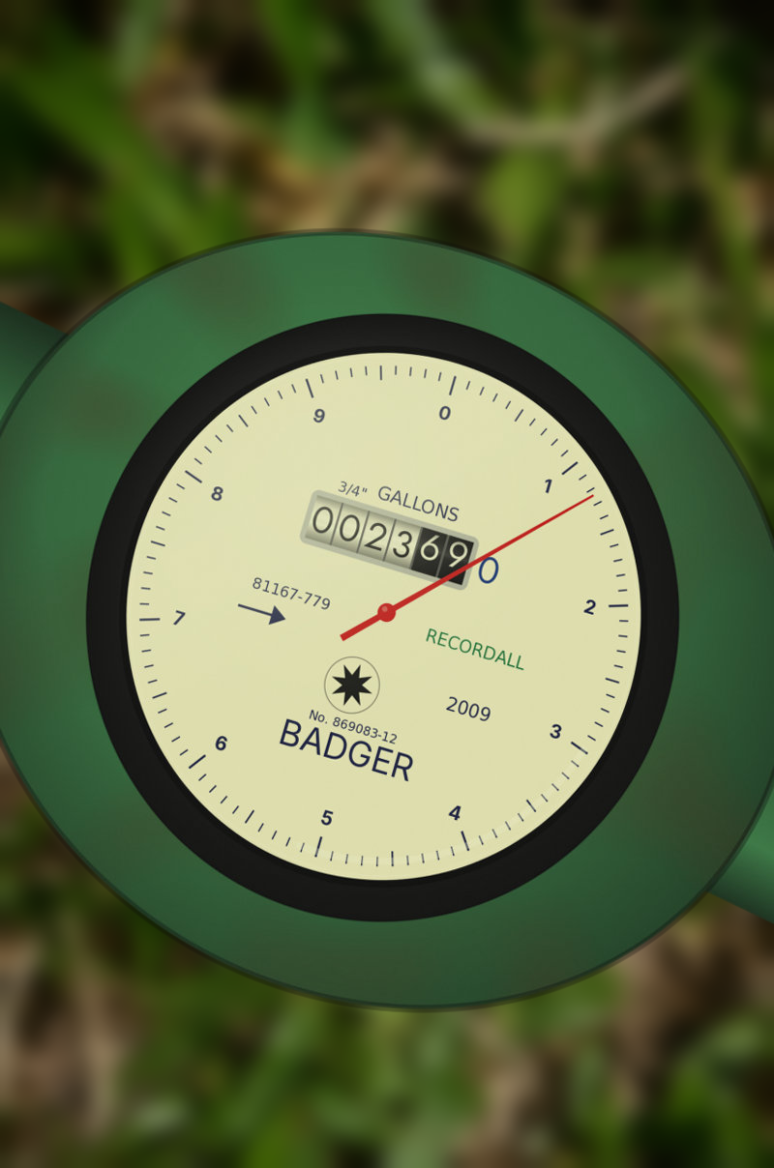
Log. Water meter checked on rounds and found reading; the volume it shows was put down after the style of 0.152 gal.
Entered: 23691.2 gal
